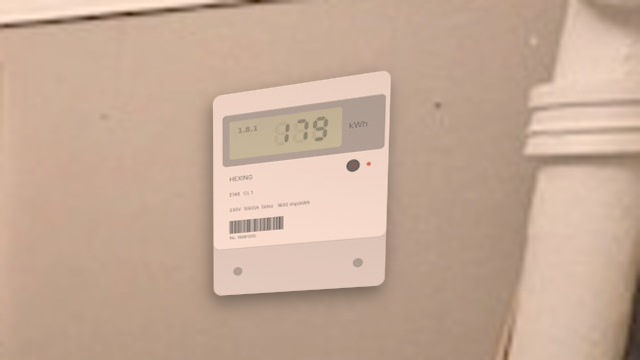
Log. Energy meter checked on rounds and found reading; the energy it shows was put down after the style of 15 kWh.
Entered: 179 kWh
